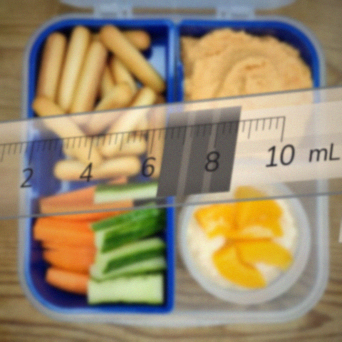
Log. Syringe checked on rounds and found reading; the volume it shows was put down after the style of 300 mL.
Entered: 6.4 mL
